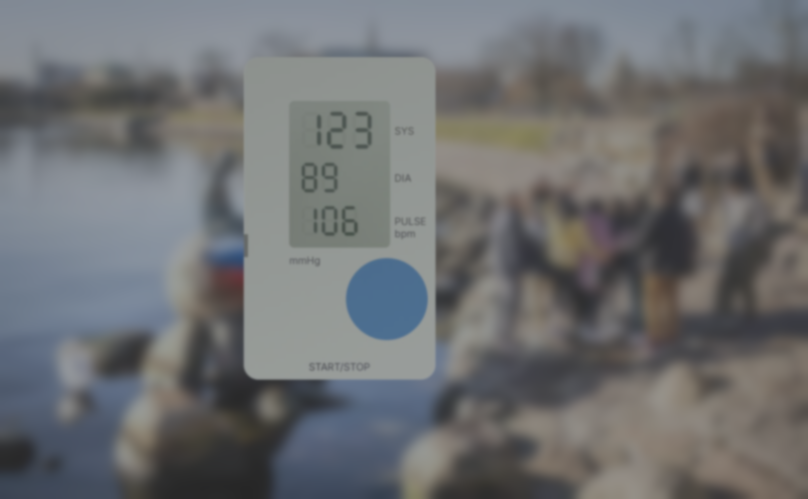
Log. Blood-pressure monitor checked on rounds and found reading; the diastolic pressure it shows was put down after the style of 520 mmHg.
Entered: 89 mmHg
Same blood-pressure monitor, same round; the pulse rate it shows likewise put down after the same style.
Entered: 106 bpm
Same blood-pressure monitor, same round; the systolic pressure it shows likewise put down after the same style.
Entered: 123 mmHg
